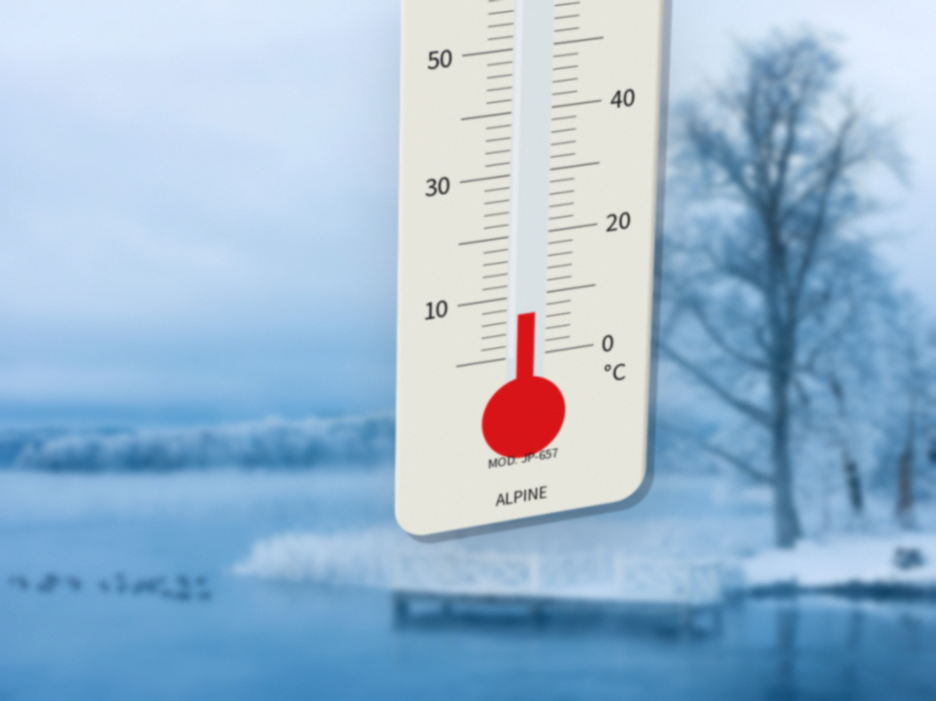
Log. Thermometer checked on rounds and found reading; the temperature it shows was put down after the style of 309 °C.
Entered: 7 °C
